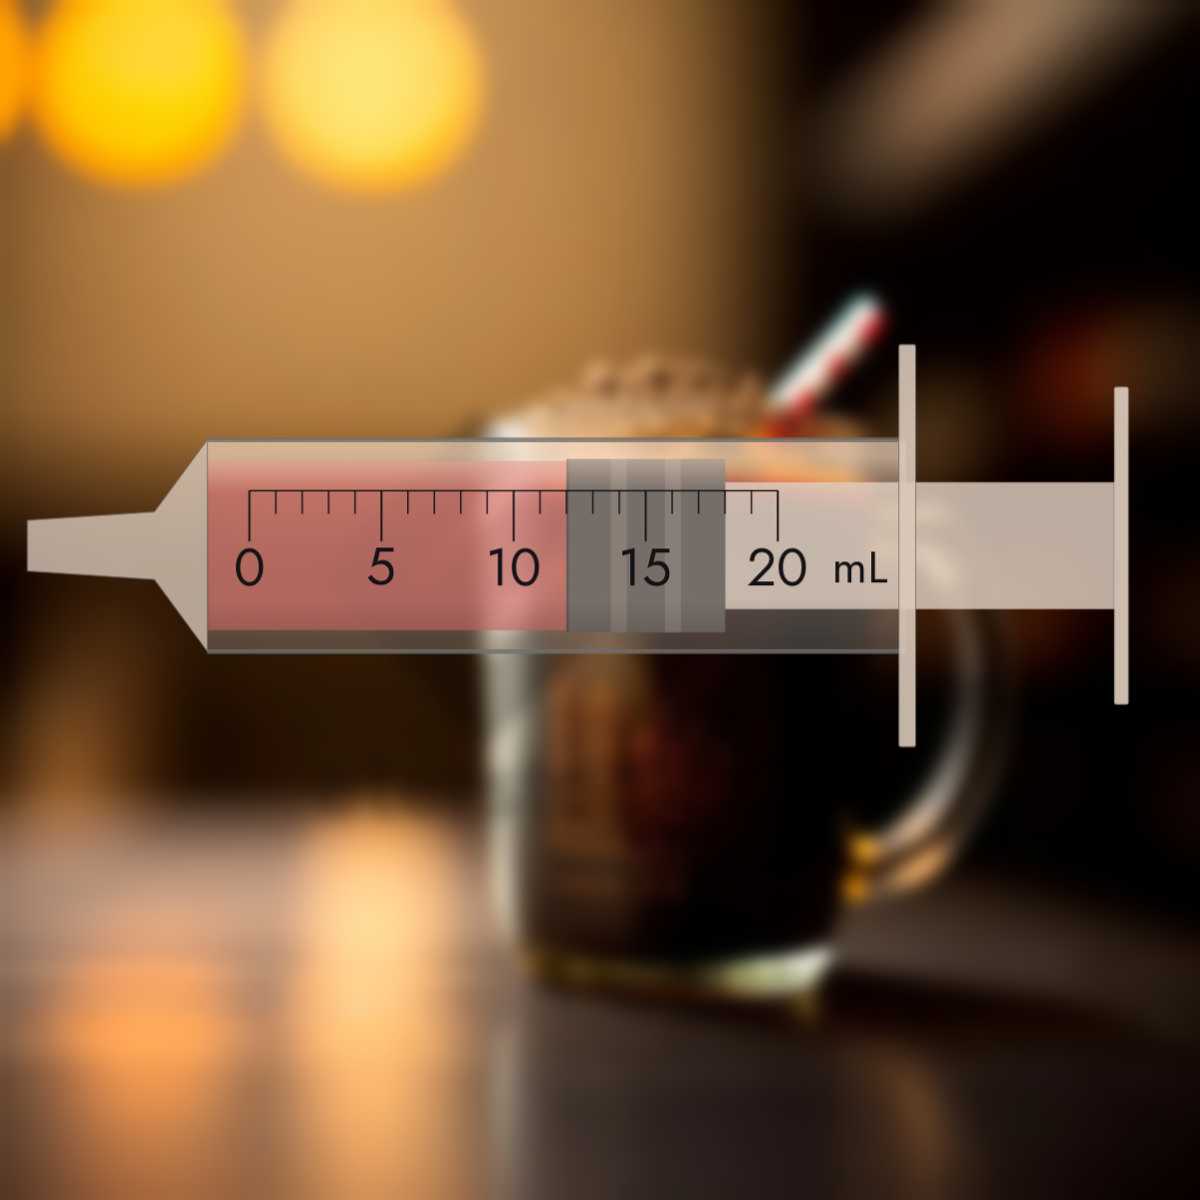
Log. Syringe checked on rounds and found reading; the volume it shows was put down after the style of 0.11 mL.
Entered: 12 mL
